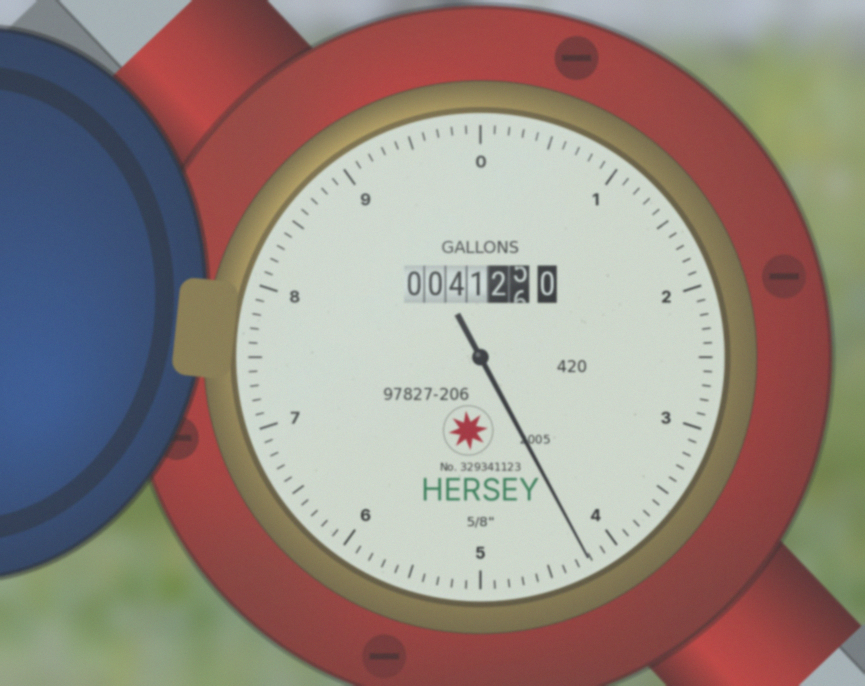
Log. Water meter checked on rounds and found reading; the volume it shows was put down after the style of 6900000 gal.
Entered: 41254.2 gal
